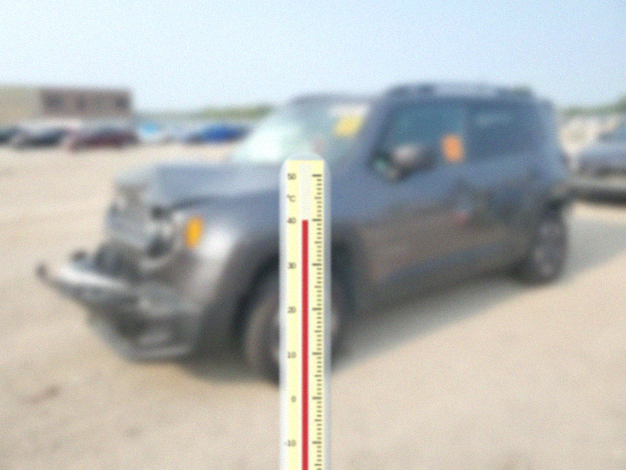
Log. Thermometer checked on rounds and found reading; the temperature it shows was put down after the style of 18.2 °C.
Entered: 40 °C
